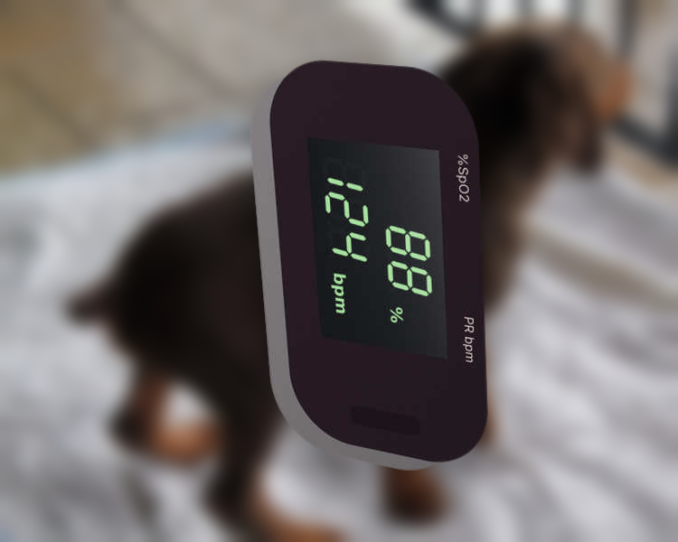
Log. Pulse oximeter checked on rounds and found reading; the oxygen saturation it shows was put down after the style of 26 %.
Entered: 88 %
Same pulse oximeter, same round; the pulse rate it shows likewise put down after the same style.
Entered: 124 bpm
